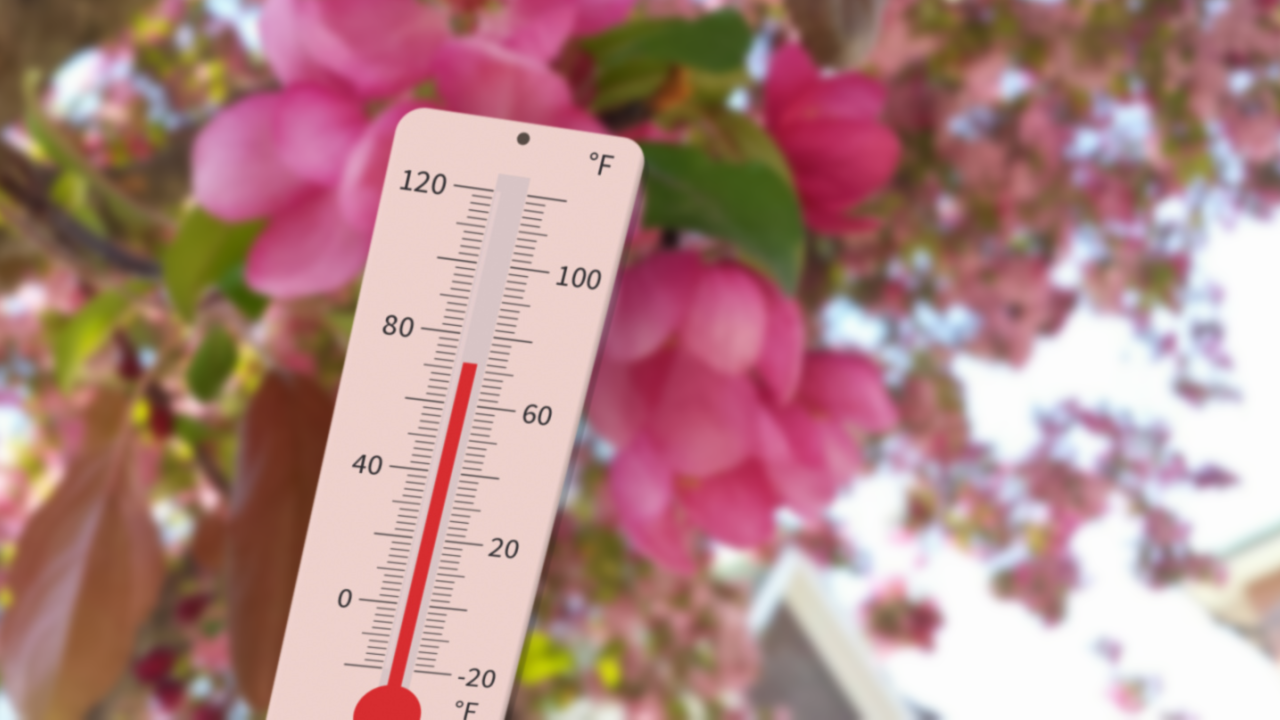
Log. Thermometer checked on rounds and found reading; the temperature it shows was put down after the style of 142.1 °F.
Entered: 72 °F
